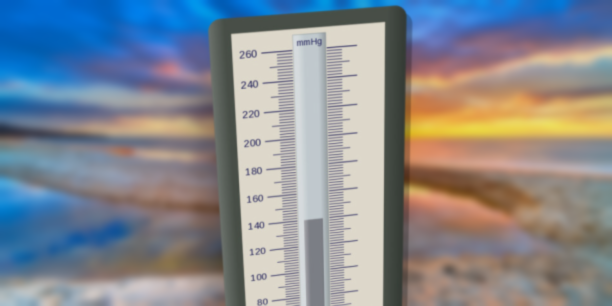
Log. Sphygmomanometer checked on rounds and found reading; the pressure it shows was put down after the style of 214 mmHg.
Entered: 140 mmHg
